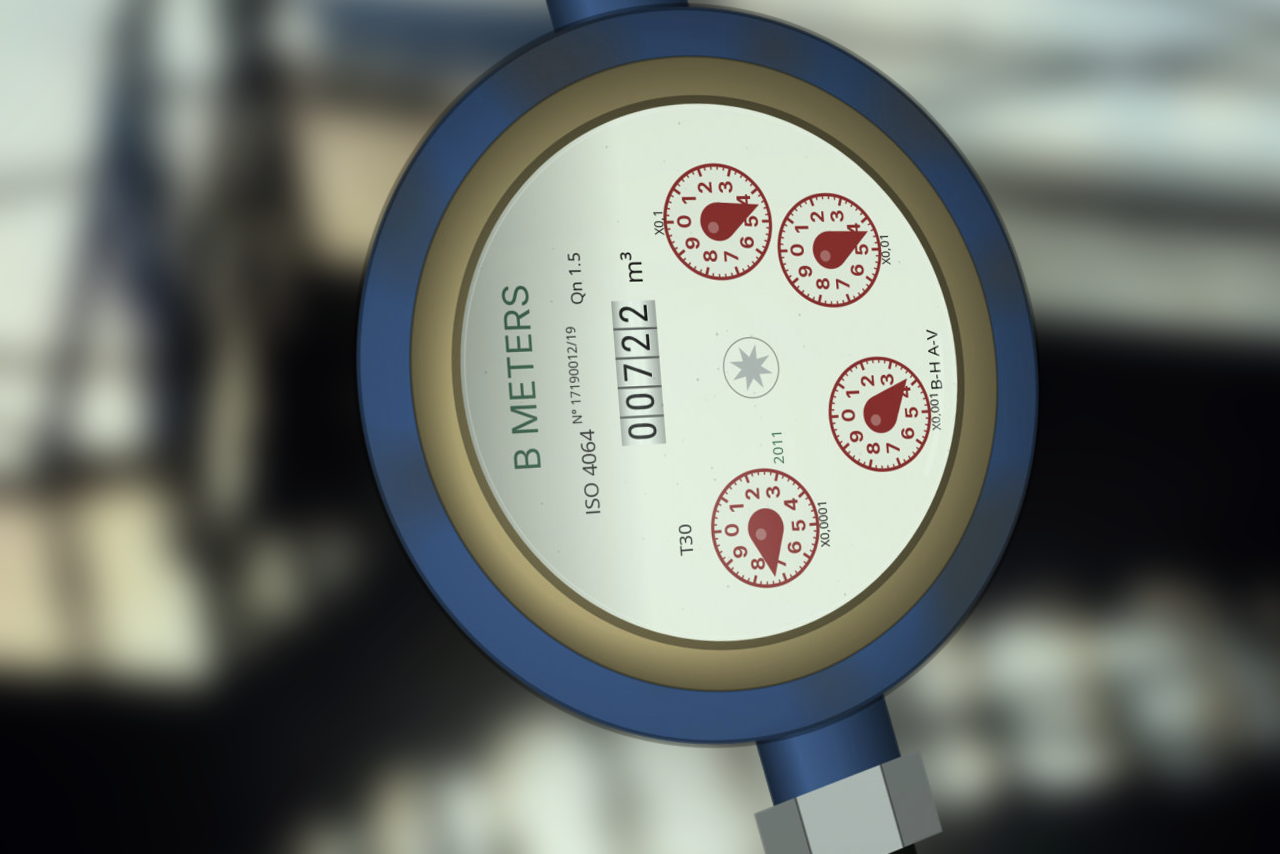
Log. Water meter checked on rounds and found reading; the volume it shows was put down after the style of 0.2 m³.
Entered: 722.4437 m³
